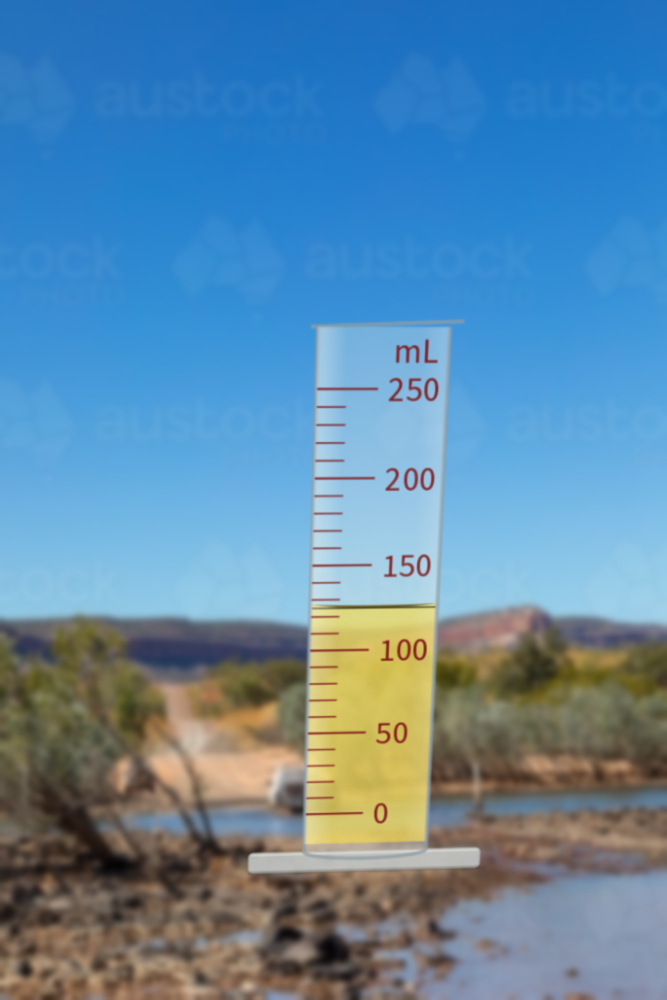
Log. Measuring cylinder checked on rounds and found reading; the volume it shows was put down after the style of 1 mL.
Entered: 125 mL
